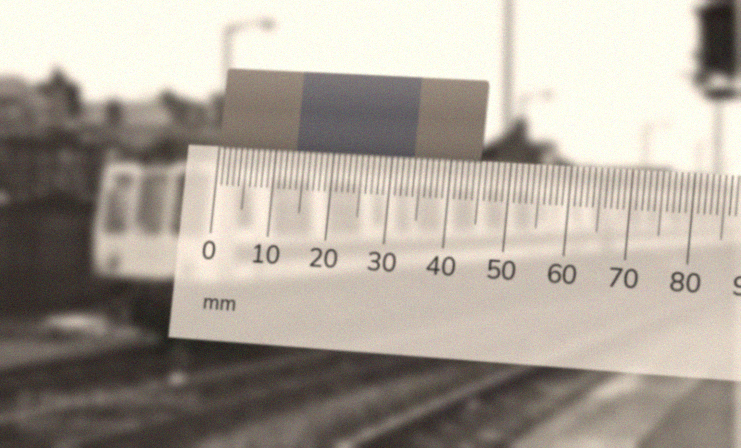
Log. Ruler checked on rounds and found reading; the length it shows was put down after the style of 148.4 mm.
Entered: 45 mm
